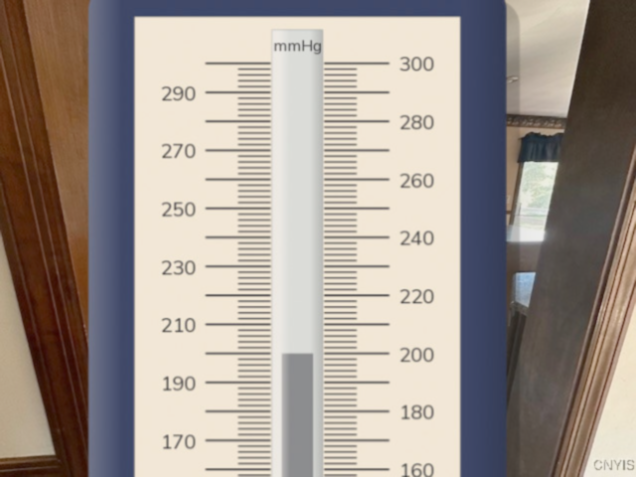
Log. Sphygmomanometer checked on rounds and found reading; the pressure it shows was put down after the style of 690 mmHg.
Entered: 200 mmHg
